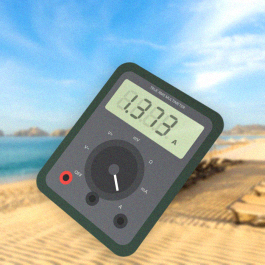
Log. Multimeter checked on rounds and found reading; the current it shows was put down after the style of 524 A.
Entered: 1.373 A
